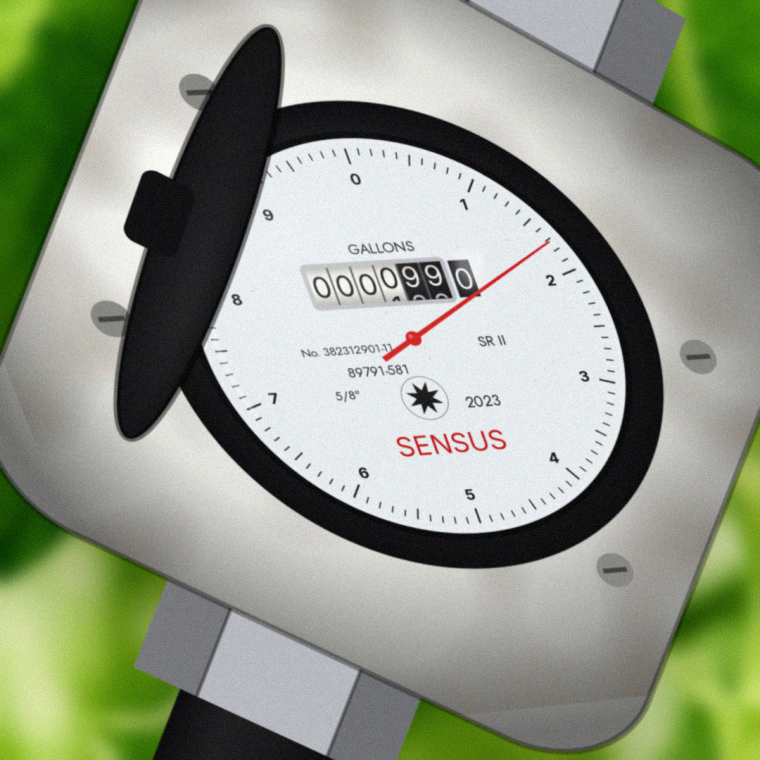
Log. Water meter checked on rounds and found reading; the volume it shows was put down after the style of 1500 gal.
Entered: 991.7 gal
